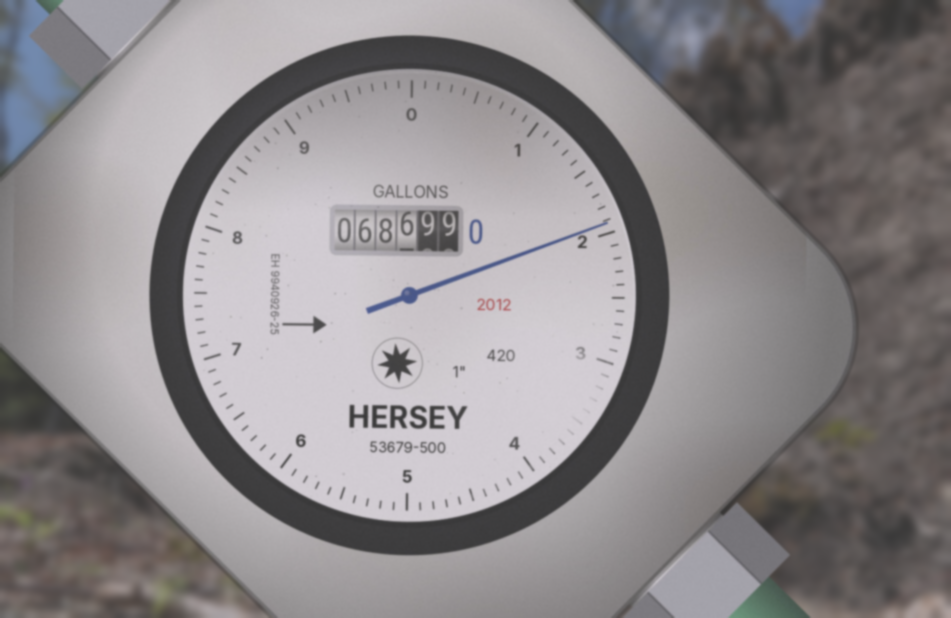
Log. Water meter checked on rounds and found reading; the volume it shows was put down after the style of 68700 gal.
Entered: 686991.9 gal
